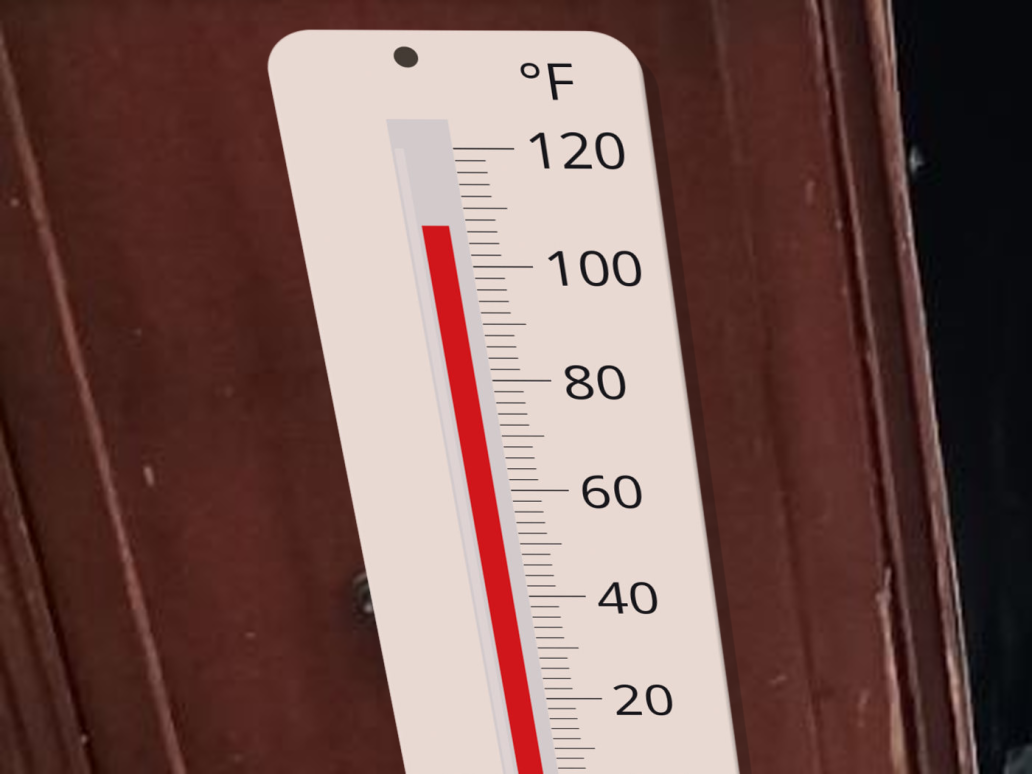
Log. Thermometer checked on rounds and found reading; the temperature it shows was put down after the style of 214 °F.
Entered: 107 °F
